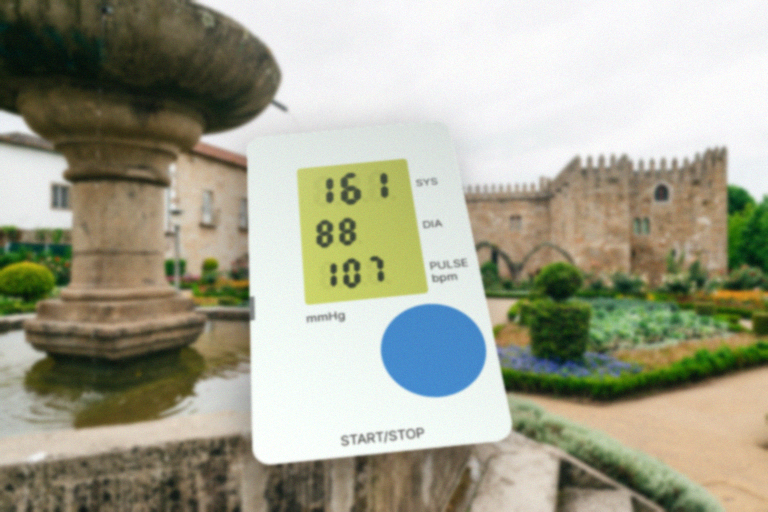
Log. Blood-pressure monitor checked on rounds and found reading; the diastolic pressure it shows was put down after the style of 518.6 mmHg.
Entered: 88 mmHg
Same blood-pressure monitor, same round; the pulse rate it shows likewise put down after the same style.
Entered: 107 bpm
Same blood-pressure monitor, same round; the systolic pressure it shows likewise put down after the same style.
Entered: 161 mmHg
